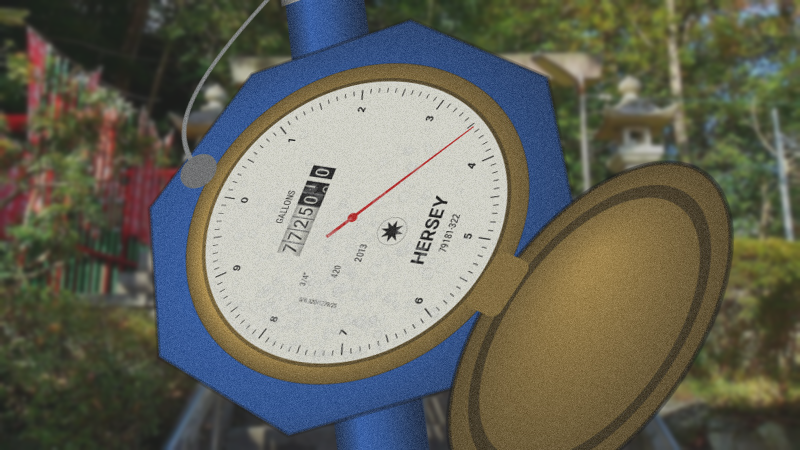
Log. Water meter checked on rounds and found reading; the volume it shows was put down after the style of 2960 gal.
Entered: 7725013.5 gal
